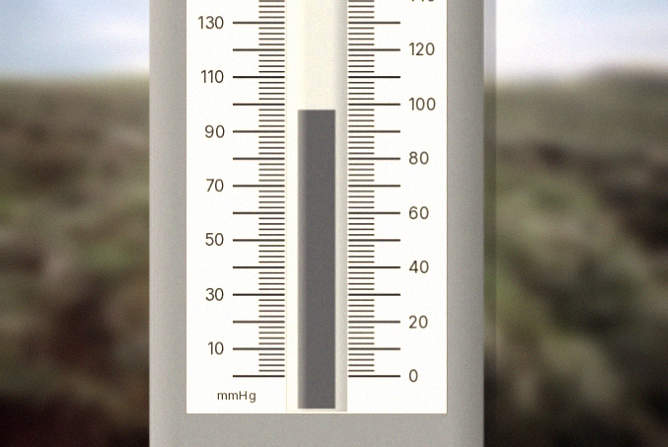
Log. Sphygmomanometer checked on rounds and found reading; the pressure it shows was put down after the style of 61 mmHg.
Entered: 98 mmHg
